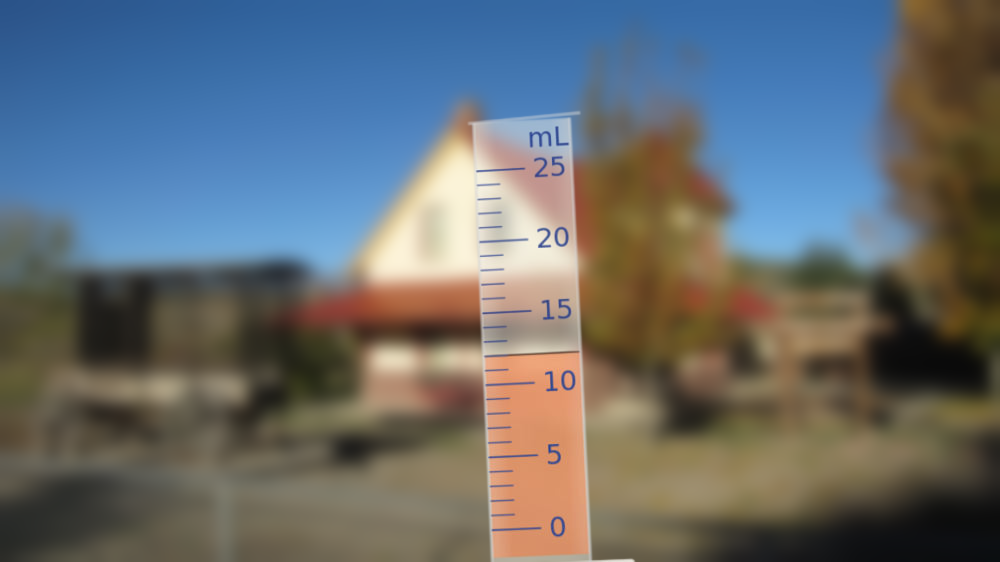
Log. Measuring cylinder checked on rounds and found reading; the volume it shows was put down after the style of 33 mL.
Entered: 12 mL
